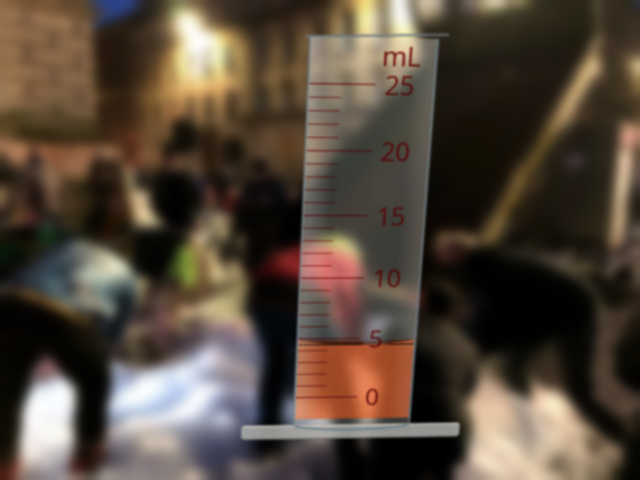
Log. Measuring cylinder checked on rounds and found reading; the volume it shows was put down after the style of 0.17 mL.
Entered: 4.5 mL
